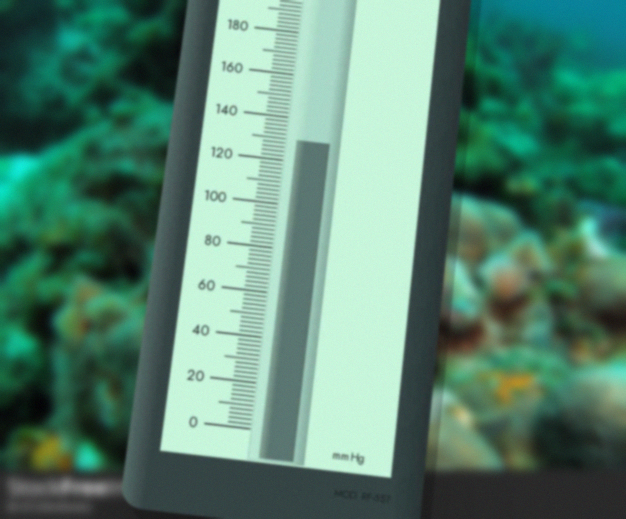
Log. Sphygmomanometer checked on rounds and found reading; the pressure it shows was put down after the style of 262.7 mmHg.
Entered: 130 mmHg
